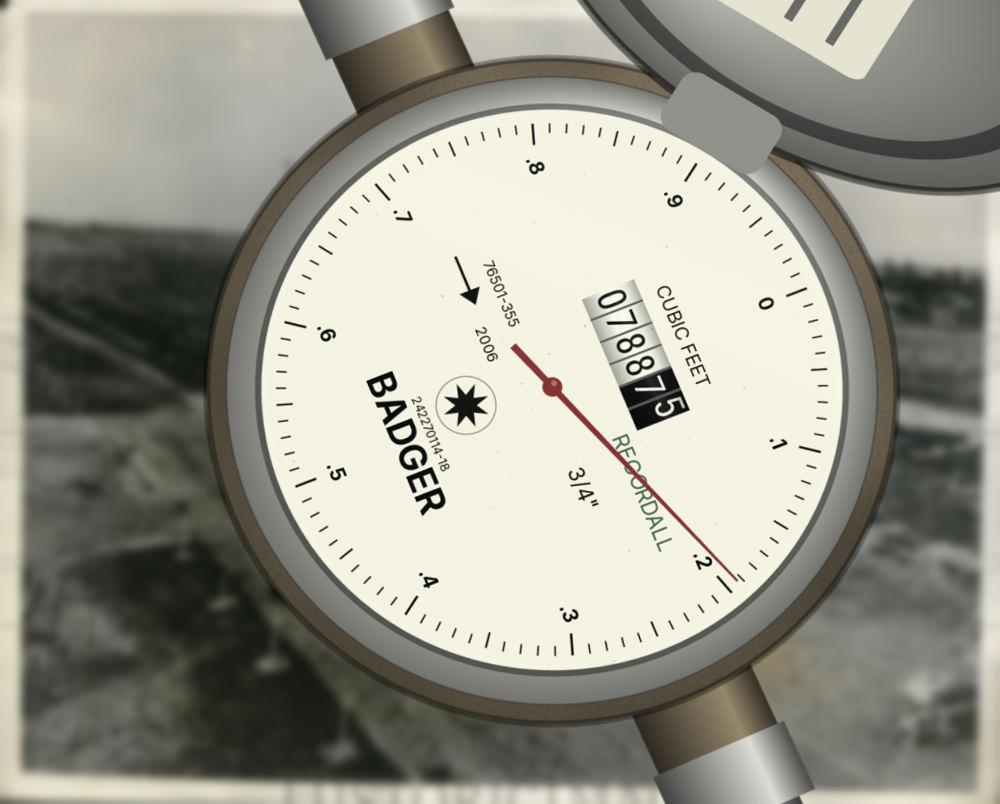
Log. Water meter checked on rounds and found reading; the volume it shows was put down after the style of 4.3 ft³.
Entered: 78875.19 ft³
